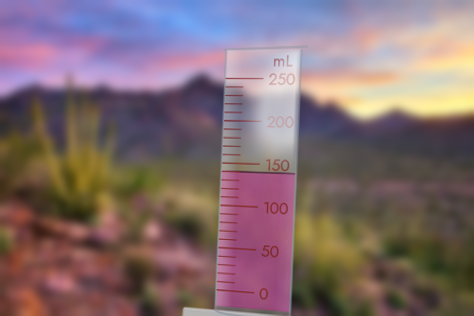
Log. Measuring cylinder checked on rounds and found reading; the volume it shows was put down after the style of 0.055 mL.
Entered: 140 mL
